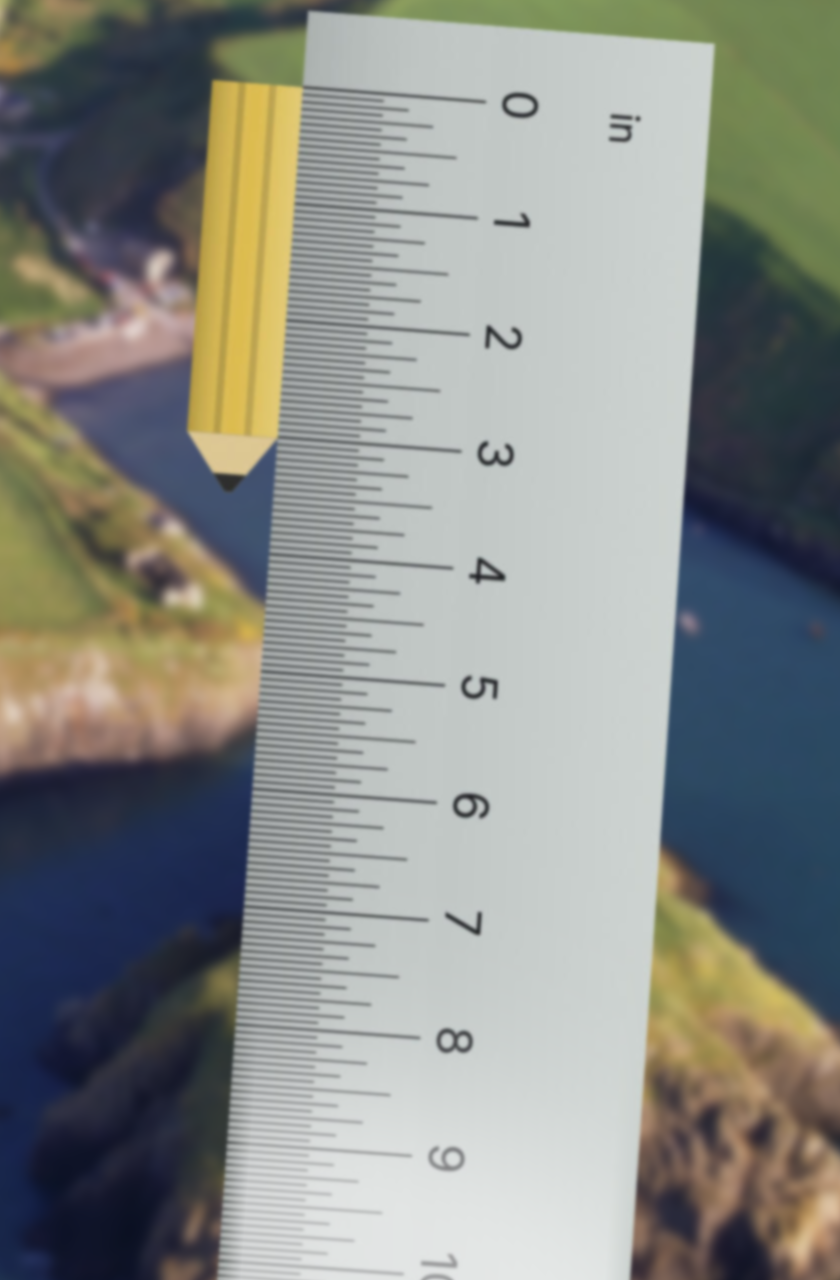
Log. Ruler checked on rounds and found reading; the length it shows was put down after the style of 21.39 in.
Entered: 3.5 in
